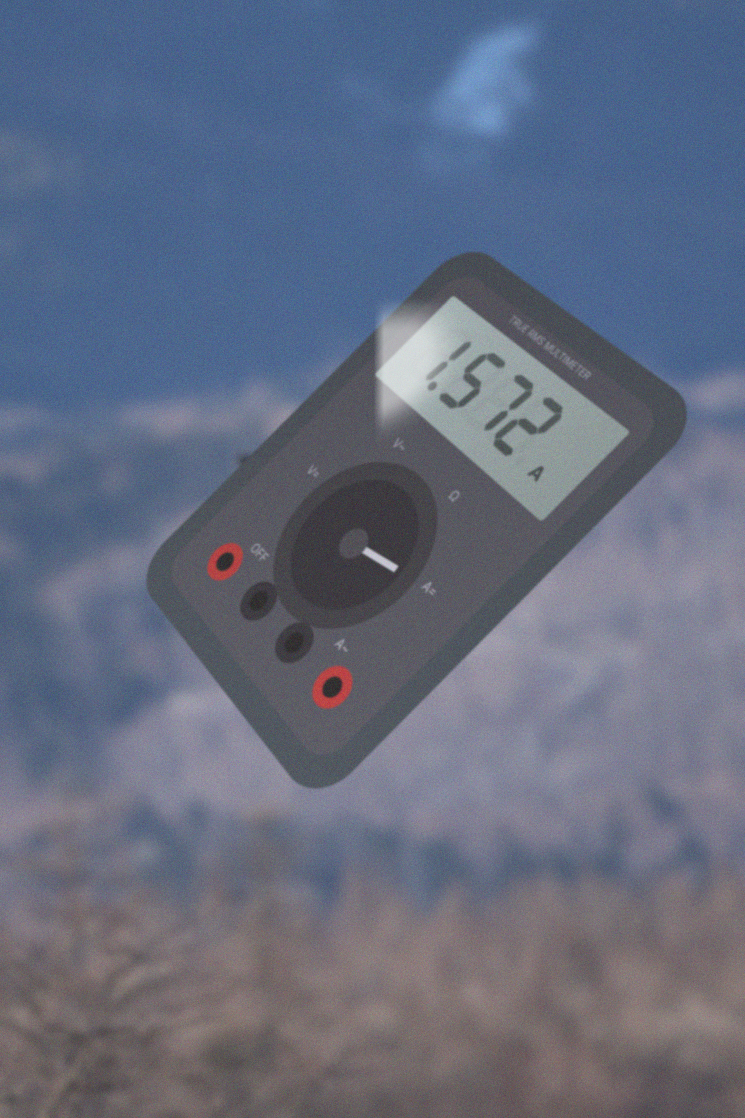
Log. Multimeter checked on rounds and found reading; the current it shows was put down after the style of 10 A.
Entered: 1.572 A
